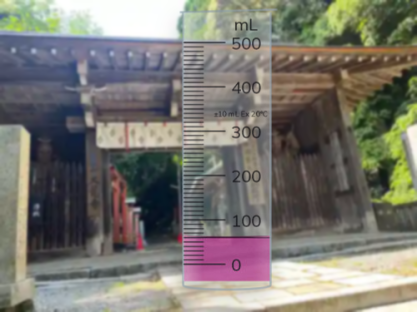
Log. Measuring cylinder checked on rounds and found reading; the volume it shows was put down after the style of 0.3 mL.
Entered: 60 mL
